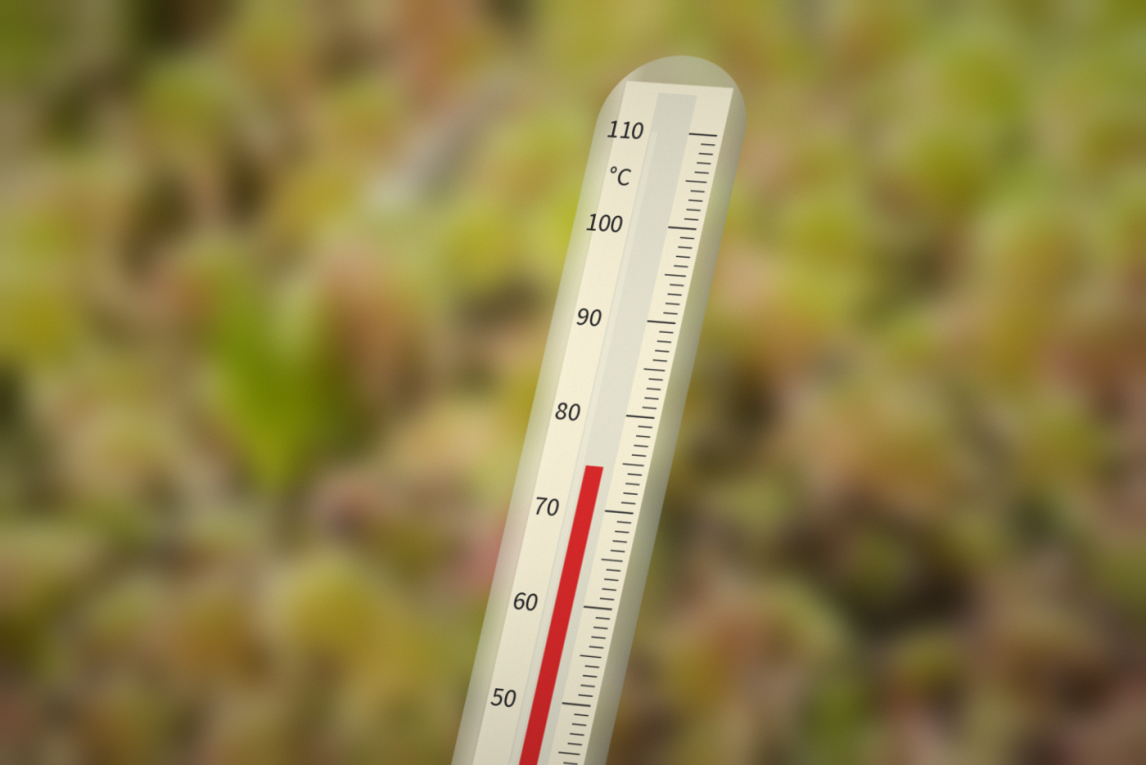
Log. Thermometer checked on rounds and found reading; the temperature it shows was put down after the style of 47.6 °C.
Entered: 74.5 °C
